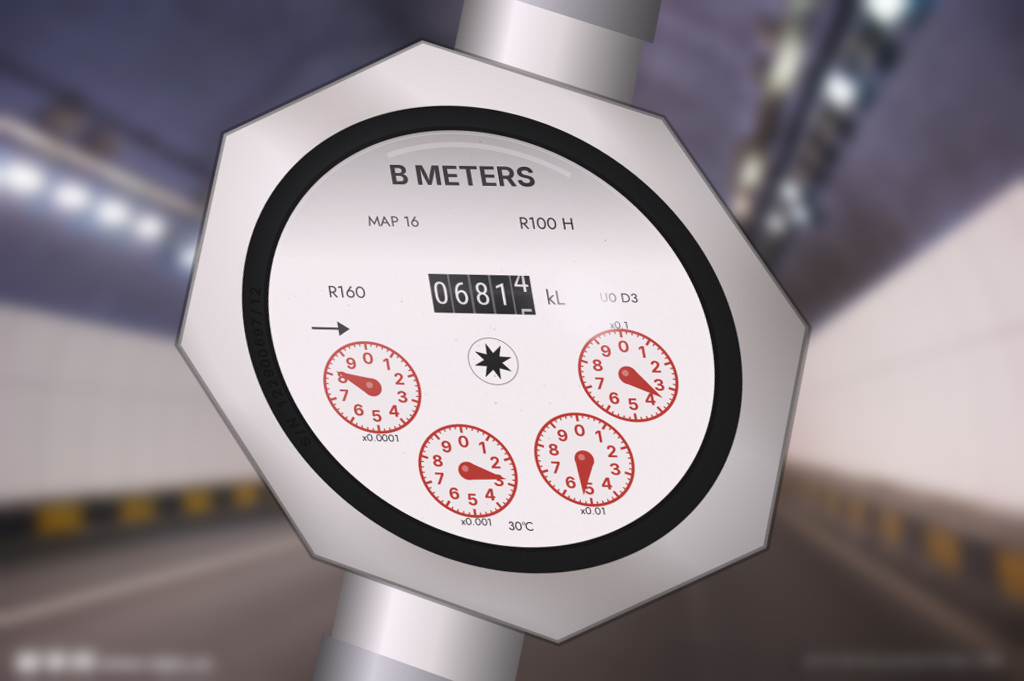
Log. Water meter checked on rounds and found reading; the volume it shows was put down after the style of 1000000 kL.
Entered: 6814.3528 kL
